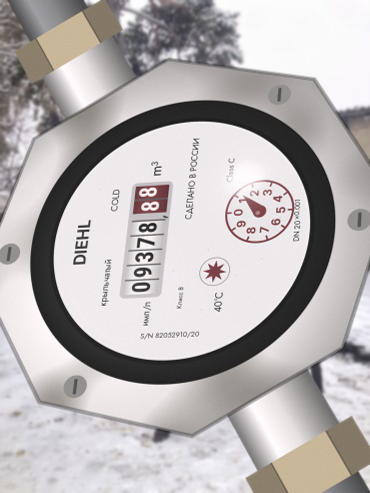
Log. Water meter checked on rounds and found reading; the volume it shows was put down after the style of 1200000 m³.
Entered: 9378.881 m³
